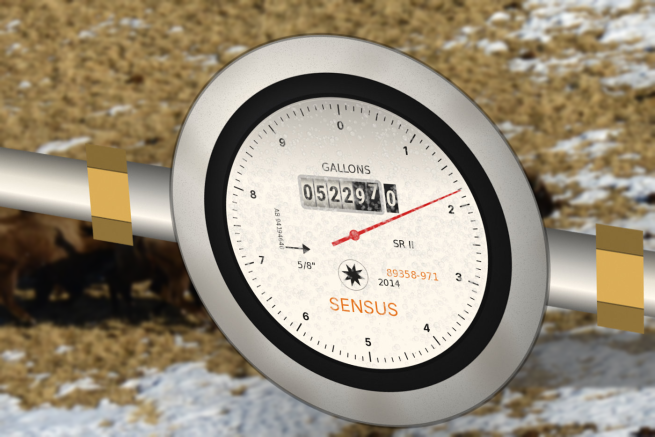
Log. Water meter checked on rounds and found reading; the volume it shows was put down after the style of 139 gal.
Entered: 522971.8 gal
